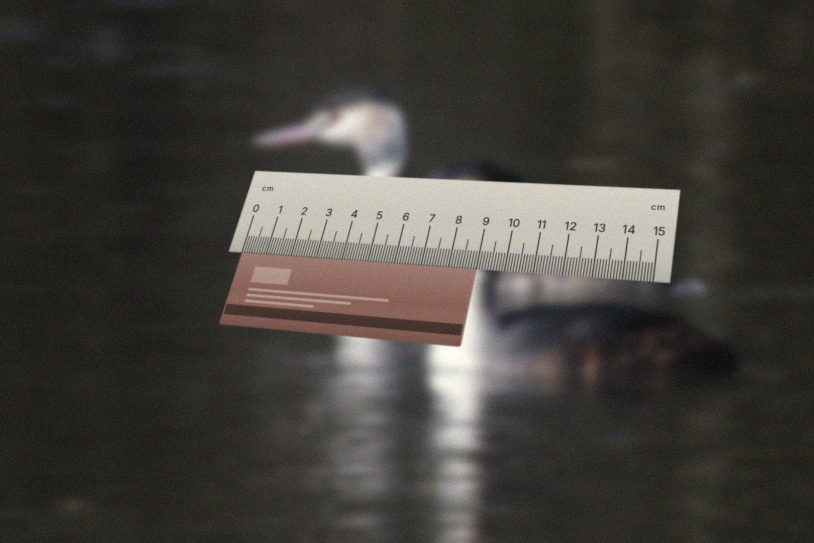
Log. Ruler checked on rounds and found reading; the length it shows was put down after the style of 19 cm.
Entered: 9 cm
